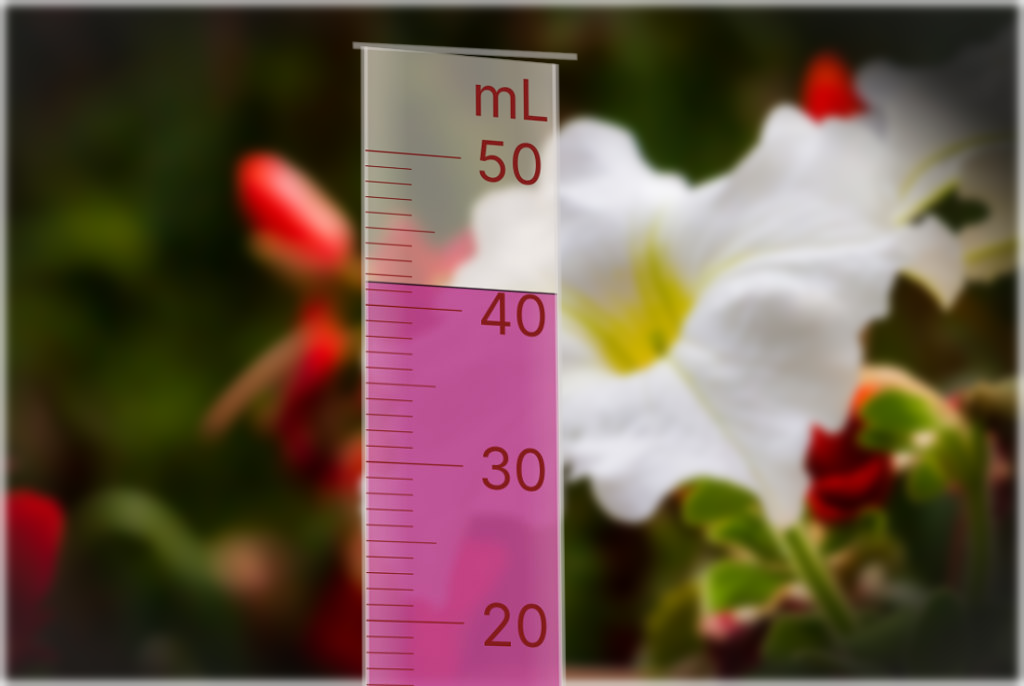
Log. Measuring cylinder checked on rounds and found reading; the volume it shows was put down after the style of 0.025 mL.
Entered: 41.5 mL
